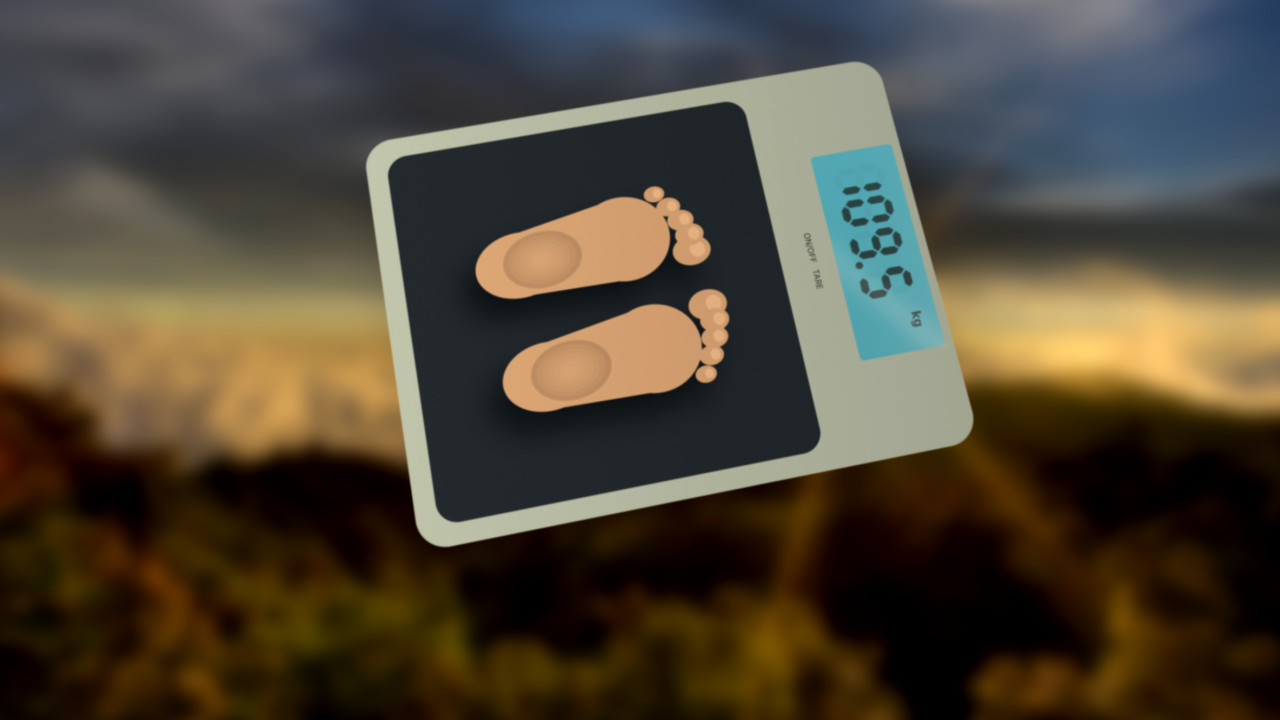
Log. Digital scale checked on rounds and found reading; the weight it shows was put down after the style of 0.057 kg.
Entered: 109.5 kg
